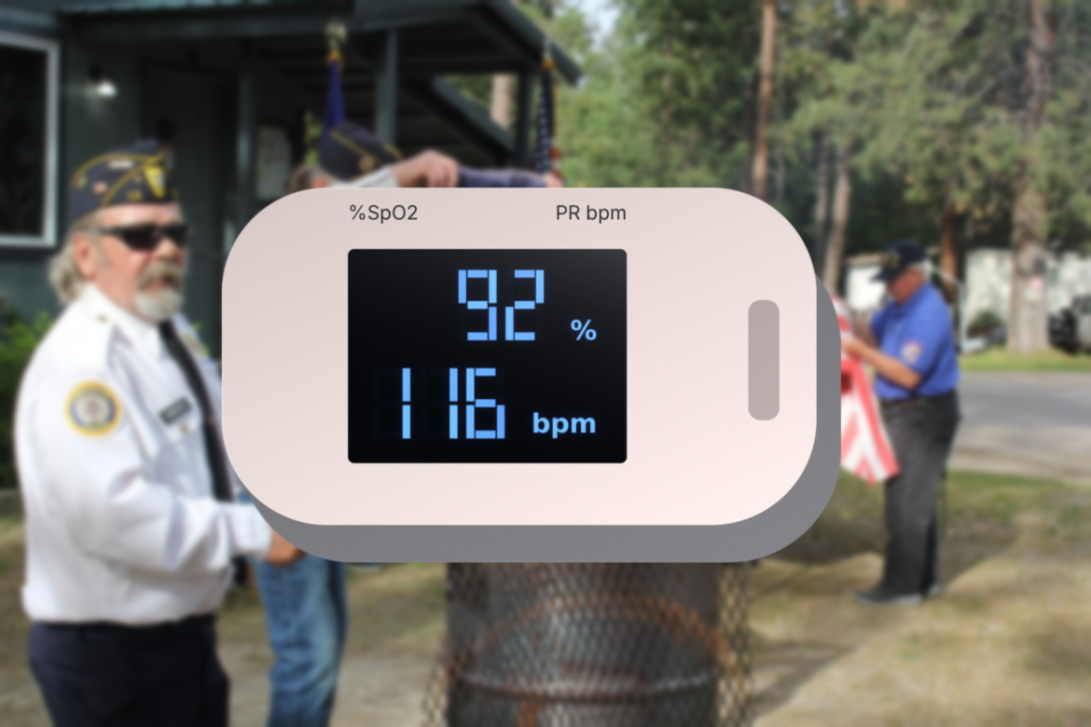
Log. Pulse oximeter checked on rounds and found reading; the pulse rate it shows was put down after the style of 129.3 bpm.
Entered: 116 bpm
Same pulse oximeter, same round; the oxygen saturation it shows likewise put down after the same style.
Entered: 92 %
